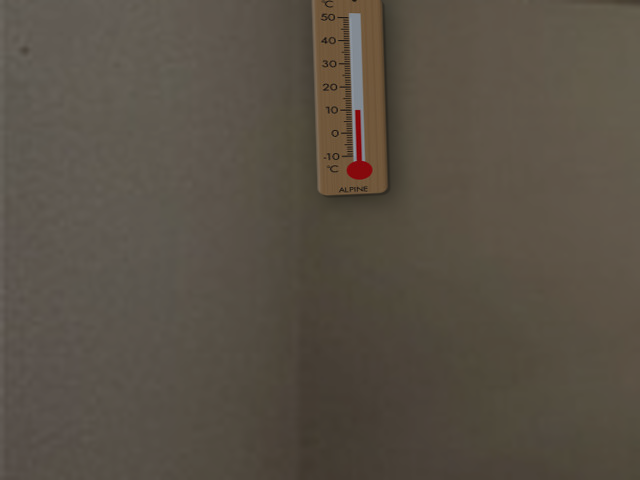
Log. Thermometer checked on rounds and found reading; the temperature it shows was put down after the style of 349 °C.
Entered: 10 °C
